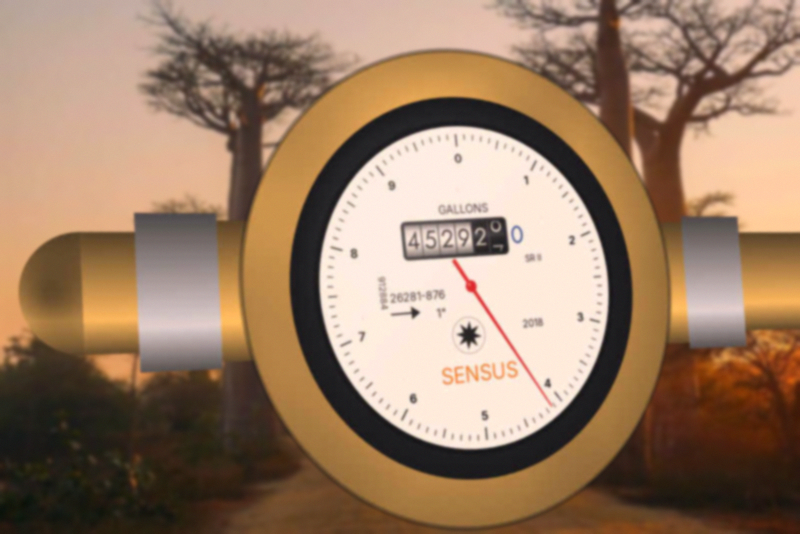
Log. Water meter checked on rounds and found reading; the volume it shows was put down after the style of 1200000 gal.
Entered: 4529264.1 gal
